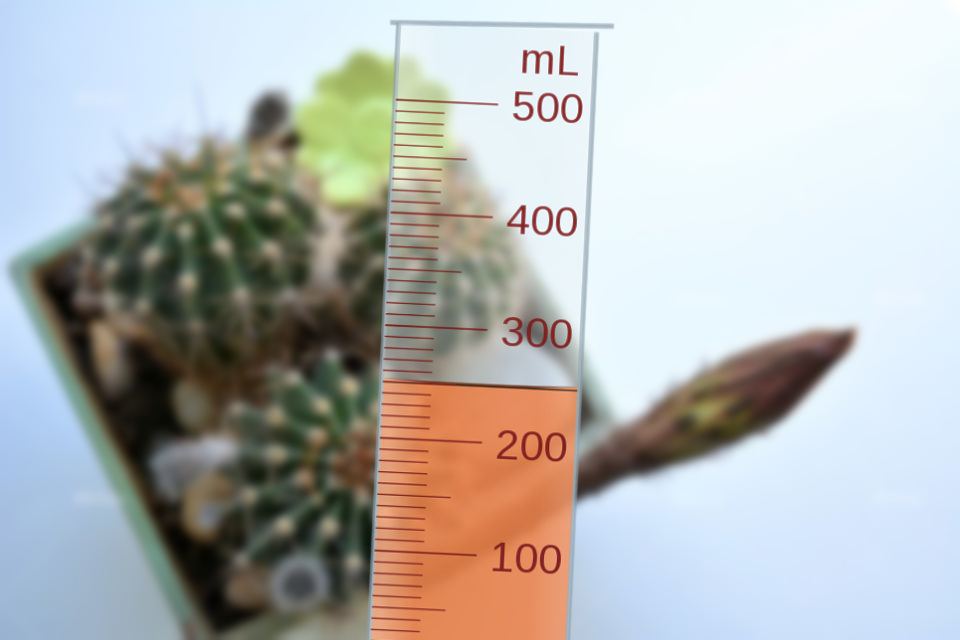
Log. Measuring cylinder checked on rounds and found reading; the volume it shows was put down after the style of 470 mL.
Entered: 250 mL
